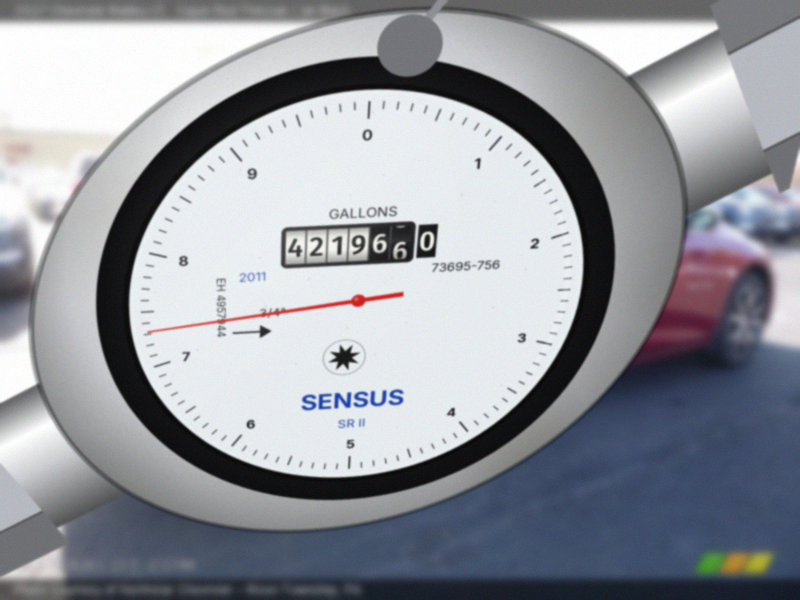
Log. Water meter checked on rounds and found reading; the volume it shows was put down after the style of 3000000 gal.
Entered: 4219657.3 gal
